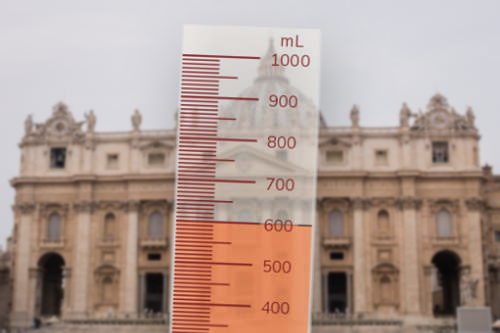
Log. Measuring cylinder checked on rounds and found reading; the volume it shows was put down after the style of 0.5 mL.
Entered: 600 mL
